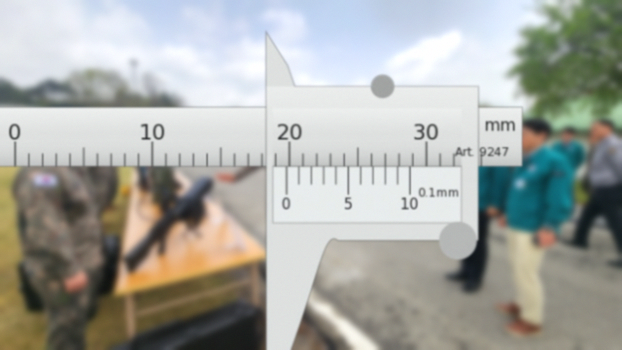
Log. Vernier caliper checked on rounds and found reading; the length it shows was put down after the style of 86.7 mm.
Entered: 19.8 mm
